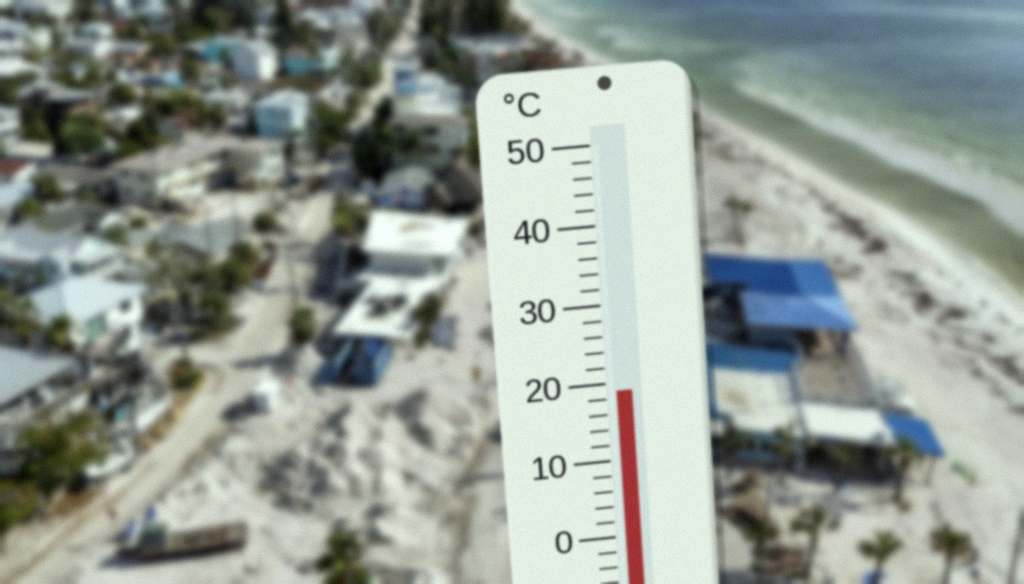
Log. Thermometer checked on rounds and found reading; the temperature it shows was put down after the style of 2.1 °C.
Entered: 19 °C
